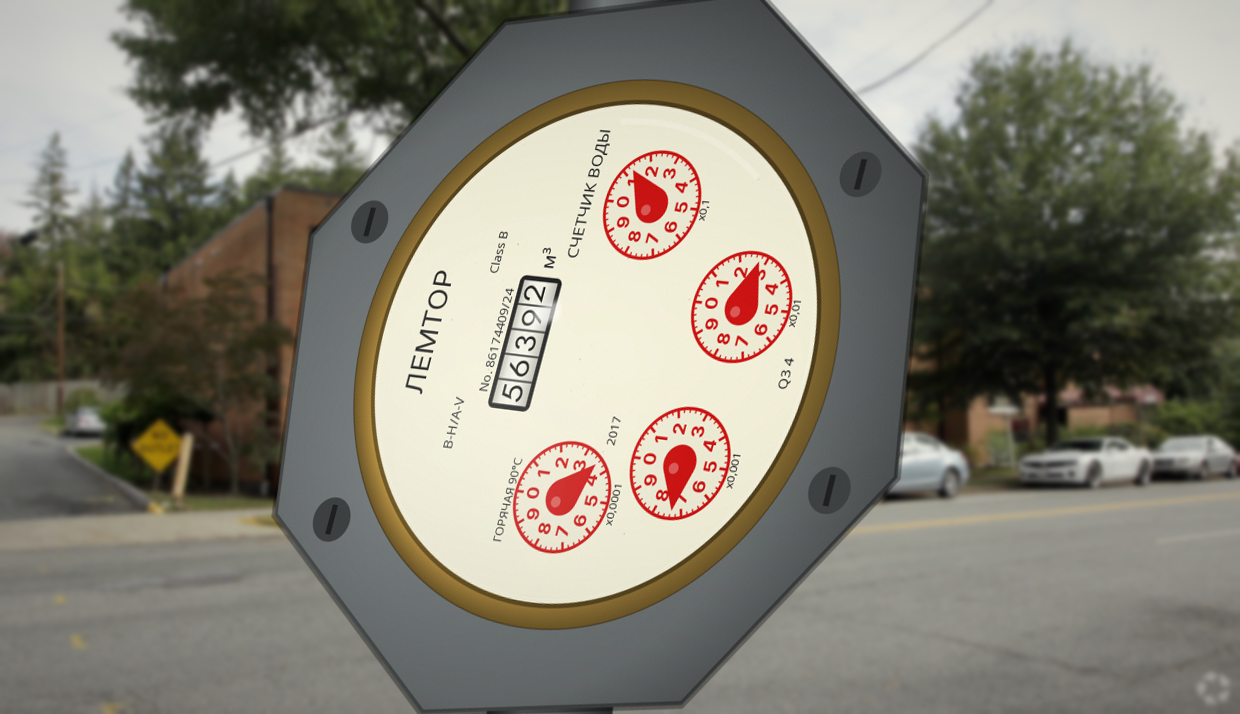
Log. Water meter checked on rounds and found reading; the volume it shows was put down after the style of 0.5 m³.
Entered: 56392.1273 m³
